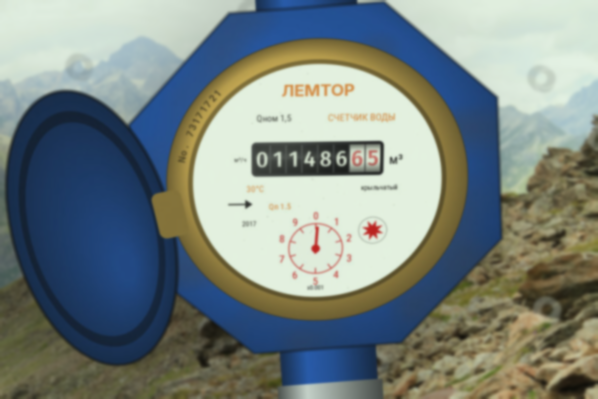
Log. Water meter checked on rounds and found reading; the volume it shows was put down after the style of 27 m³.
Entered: 11486.650 m³
